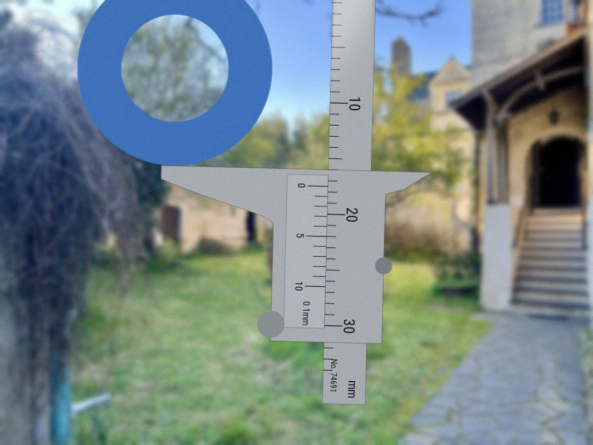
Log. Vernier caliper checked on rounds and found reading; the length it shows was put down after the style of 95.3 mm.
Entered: 17.5 mm
